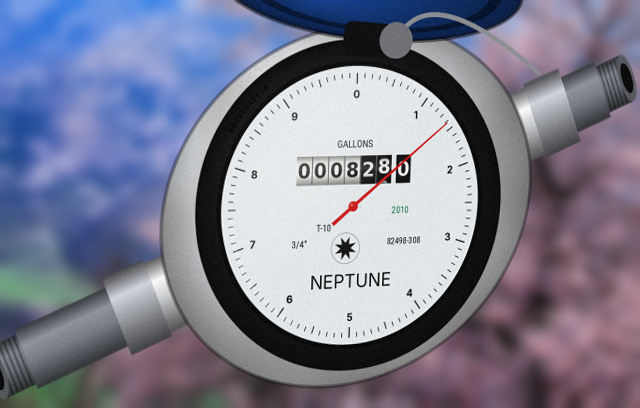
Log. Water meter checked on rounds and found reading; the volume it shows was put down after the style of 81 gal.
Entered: 8281.4 gal
